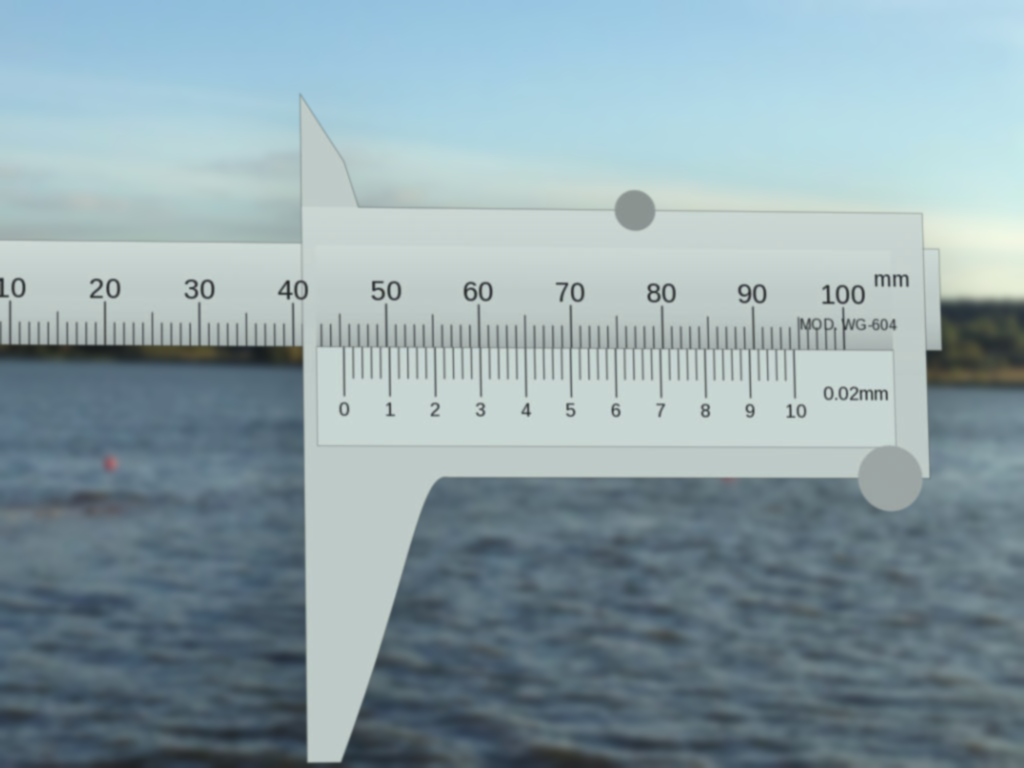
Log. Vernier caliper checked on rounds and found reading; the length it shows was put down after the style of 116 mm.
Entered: 45.4 mm
